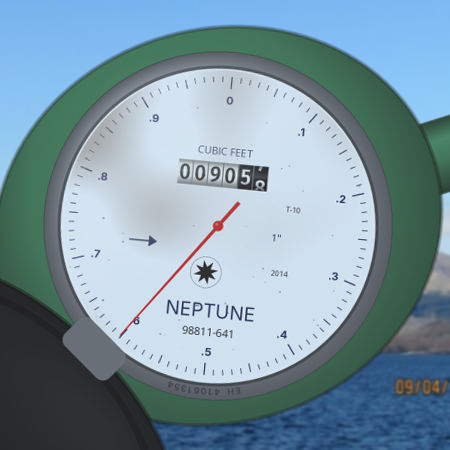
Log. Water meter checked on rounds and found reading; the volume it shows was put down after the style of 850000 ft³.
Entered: 9057.60 ft³
